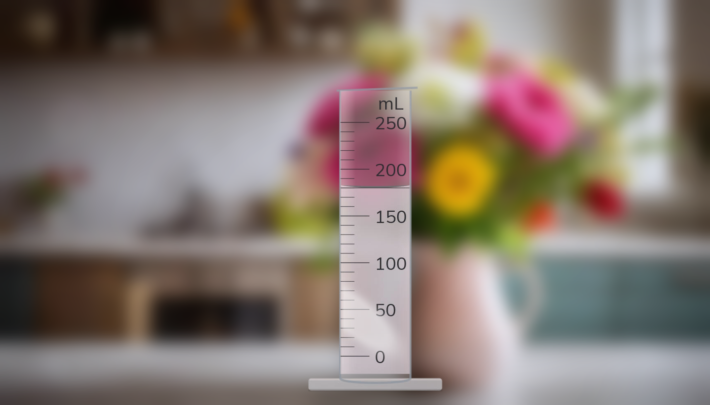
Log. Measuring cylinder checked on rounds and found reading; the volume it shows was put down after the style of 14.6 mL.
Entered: 180 mL
